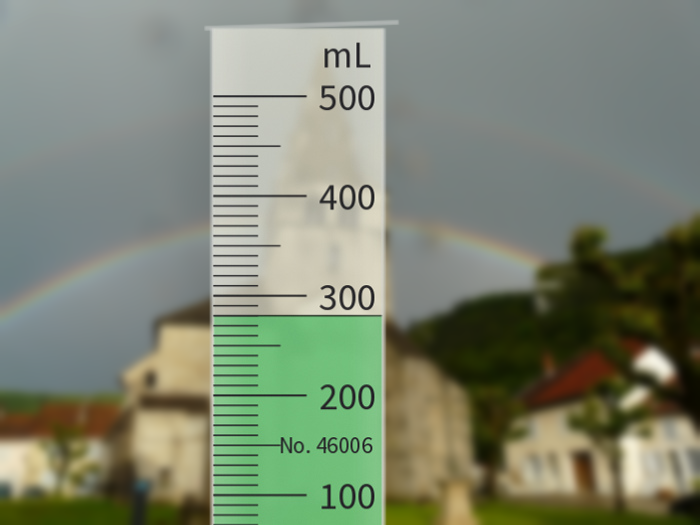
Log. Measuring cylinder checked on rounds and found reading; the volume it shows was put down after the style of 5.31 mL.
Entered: 280 mL
